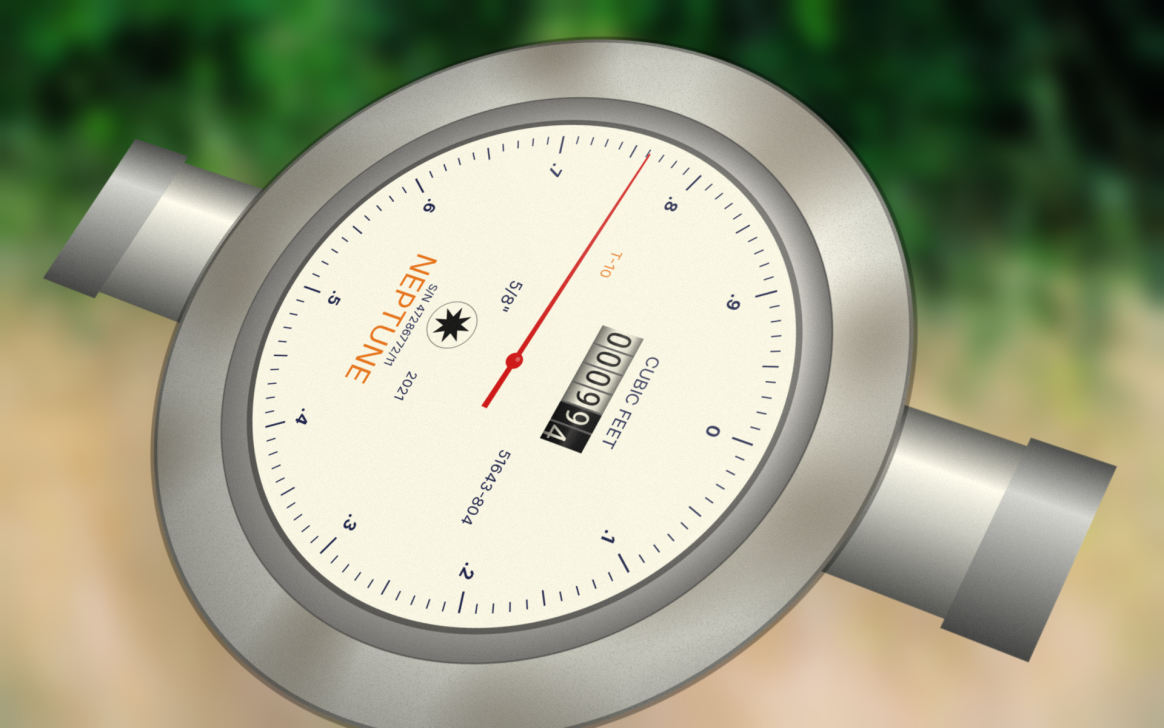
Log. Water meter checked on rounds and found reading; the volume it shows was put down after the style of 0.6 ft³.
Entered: 993.76 ft³
